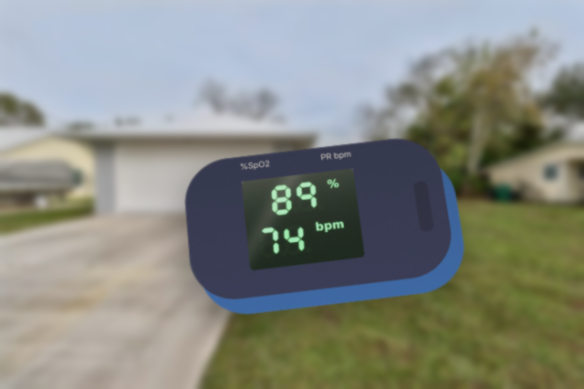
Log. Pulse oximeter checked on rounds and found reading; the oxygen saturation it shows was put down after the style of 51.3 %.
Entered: 89 %
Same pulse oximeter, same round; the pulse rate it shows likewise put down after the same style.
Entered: 74 bpm
